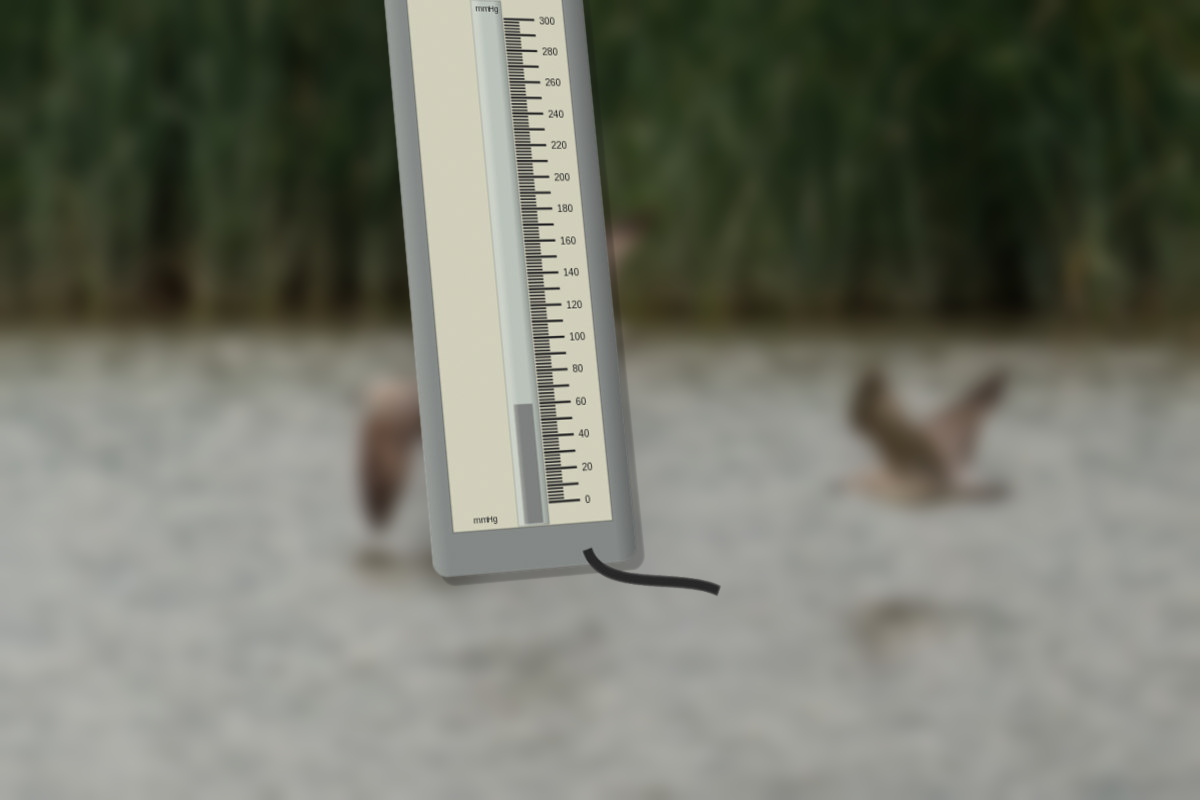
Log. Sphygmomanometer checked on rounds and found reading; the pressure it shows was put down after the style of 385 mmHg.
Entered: 60 mmHg
